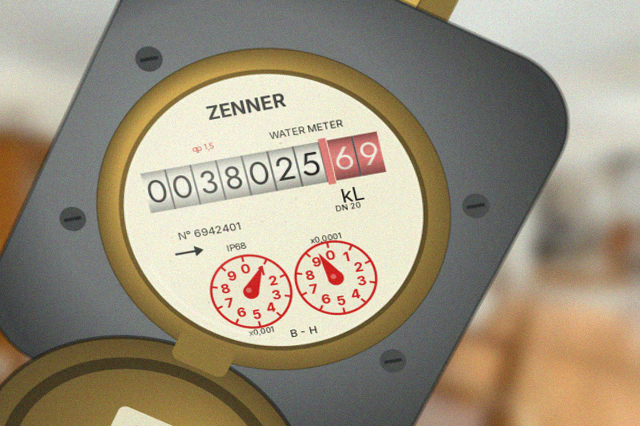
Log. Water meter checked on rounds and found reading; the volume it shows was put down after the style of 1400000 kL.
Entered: 38025.6909 kL
